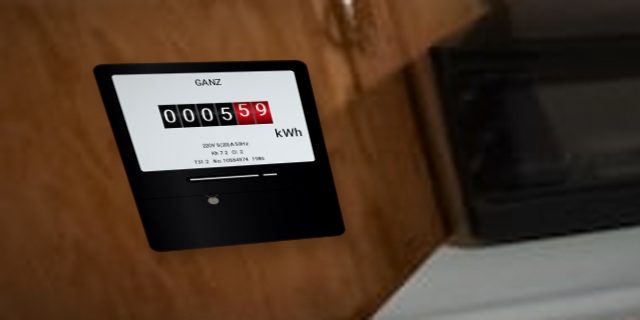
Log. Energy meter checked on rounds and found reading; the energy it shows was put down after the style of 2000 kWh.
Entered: 5.59 kWh
